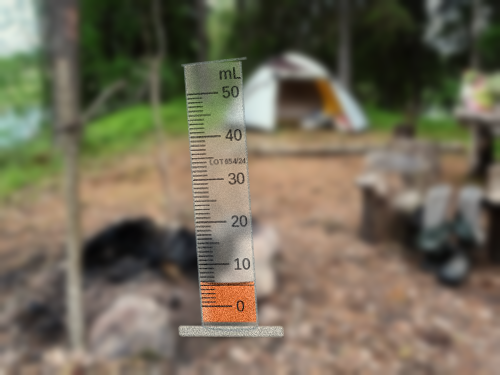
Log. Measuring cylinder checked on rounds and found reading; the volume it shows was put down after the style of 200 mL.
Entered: 5 mL
